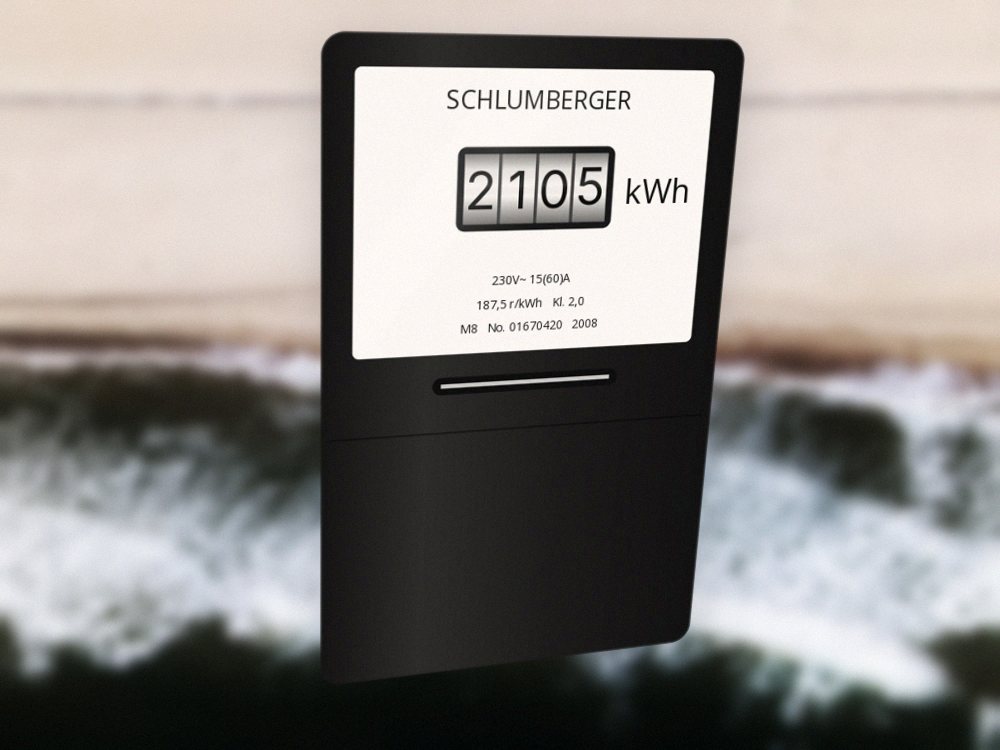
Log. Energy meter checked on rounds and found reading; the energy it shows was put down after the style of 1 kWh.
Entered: 2105 kWh
